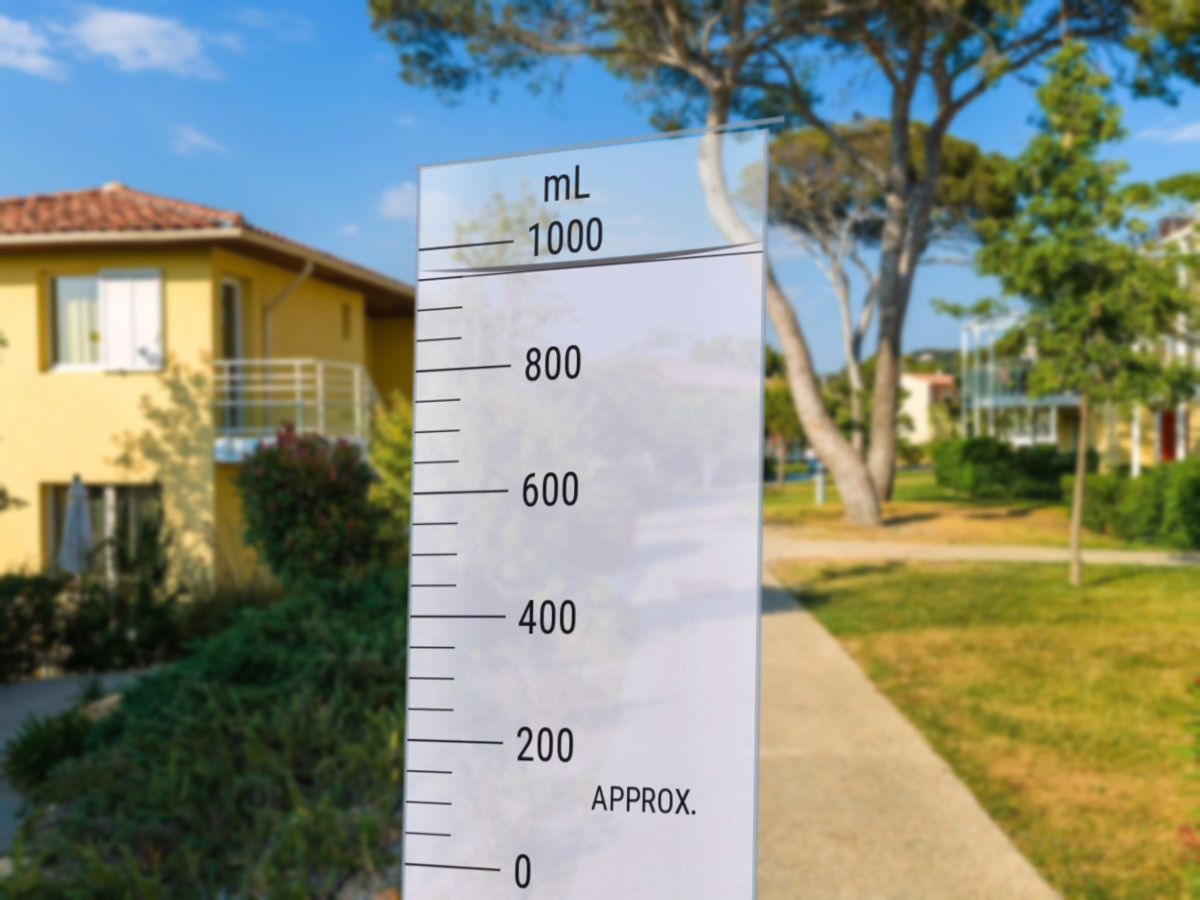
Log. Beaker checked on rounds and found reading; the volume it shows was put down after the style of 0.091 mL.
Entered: 950 mL
